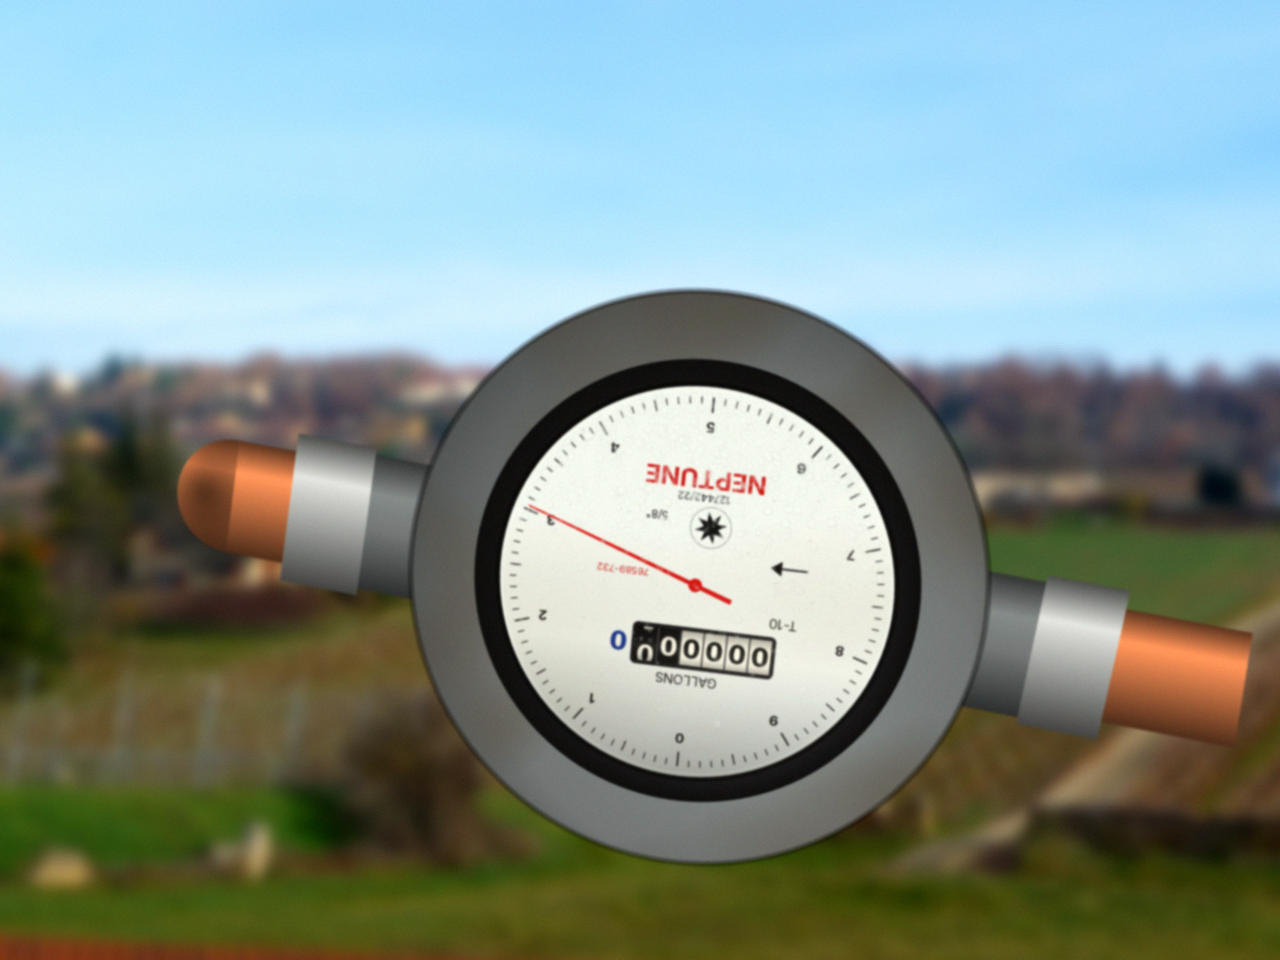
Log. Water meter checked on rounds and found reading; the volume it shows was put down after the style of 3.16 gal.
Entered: 3.0 gal
